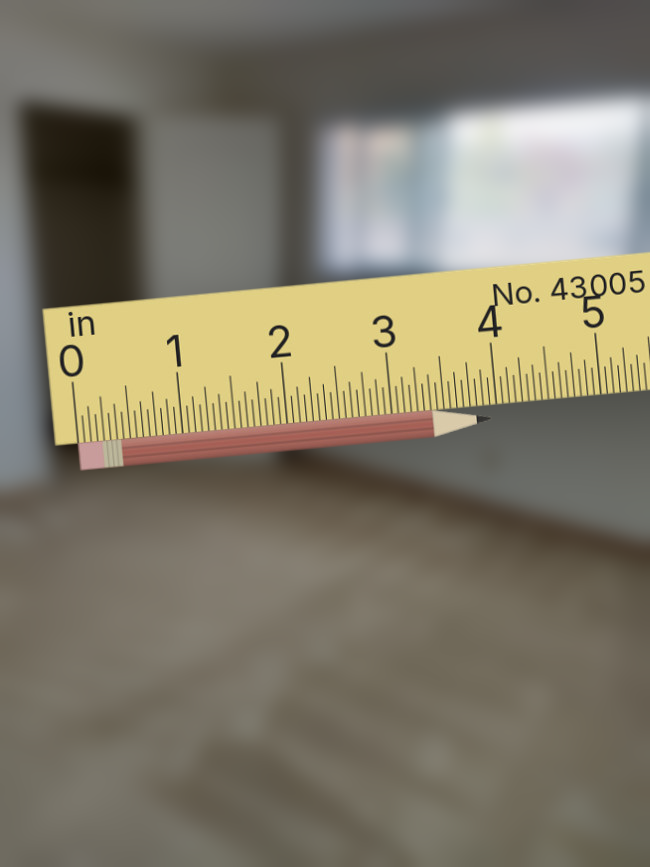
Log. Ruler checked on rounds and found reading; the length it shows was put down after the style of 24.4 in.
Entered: 3.9375 in
